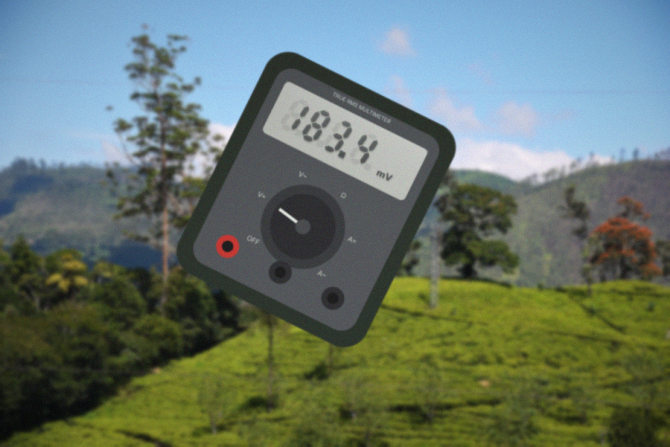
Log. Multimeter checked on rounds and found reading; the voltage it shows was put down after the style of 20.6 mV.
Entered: 183.4 mV
